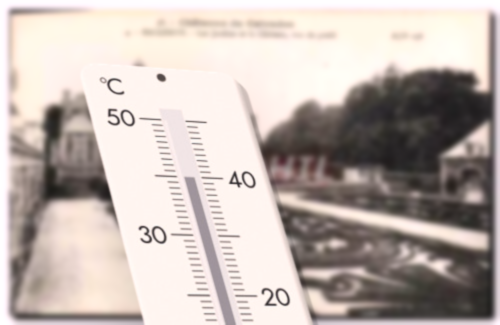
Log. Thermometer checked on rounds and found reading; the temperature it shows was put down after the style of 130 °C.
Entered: 40 °C
